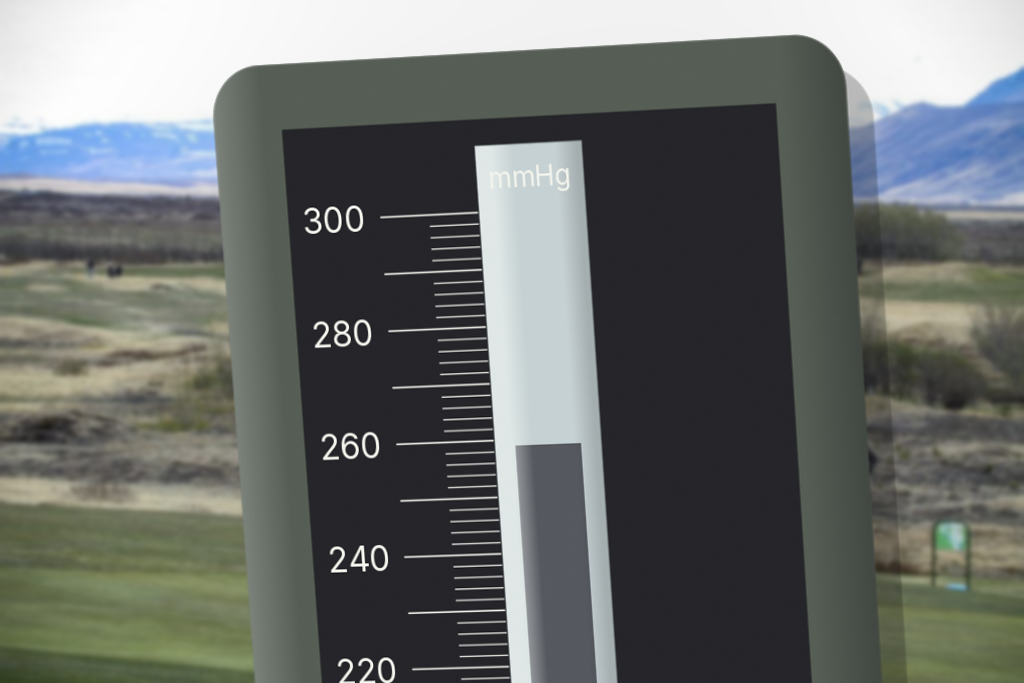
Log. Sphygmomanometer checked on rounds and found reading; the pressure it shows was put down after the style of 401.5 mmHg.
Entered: 259 mmHg
